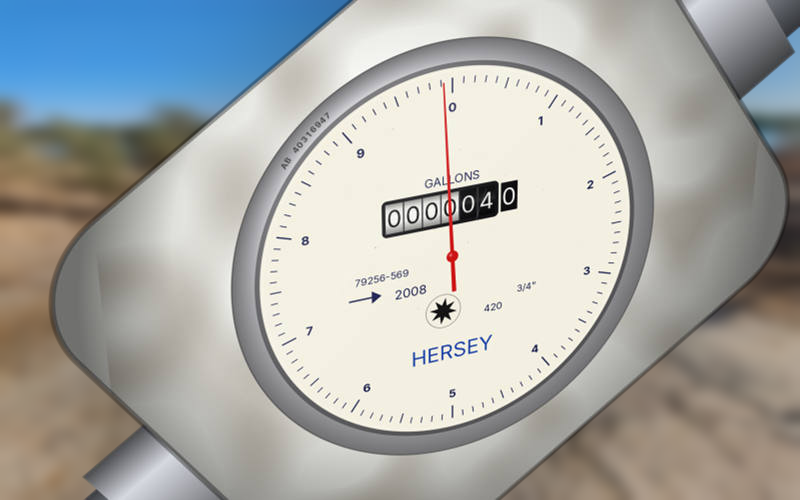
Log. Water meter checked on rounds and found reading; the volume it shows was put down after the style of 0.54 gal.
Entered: 39.9 gal
